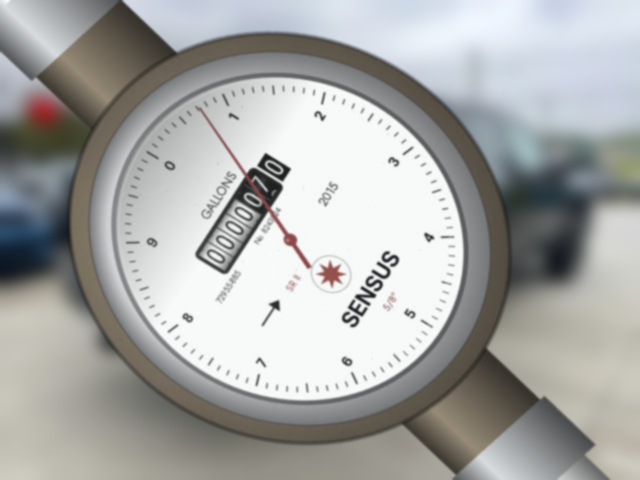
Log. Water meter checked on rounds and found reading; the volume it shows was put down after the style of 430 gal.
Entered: 70.7 gal
